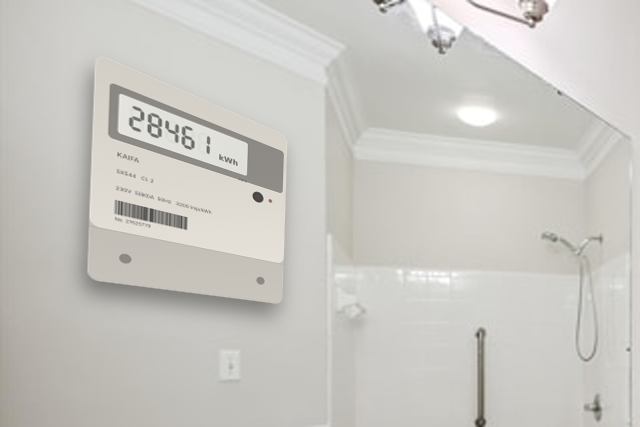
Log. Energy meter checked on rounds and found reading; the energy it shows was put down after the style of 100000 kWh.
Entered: 28461 kWh
